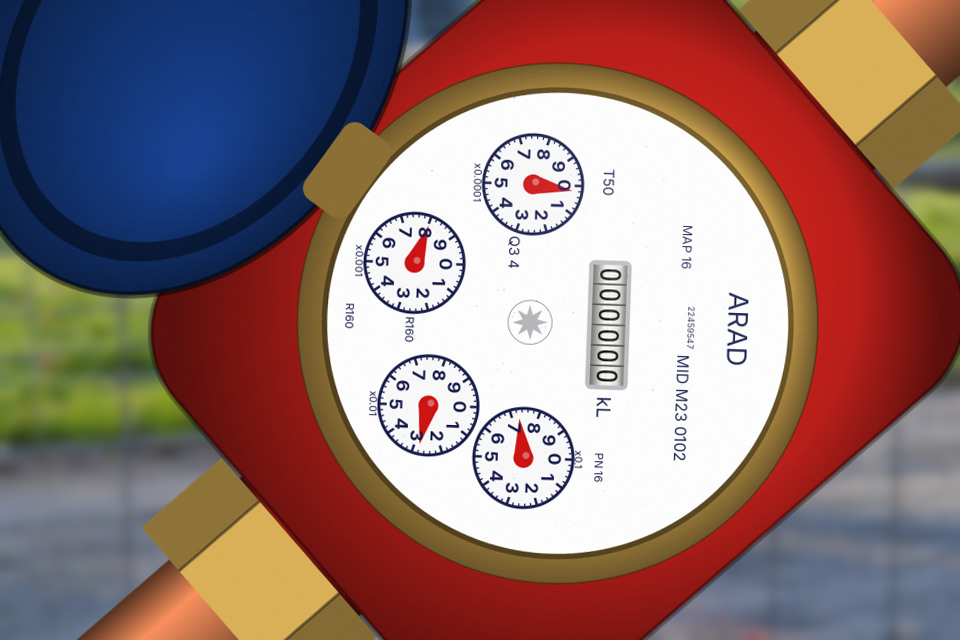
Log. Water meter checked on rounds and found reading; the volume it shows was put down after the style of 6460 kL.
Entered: 0.7280 kL
